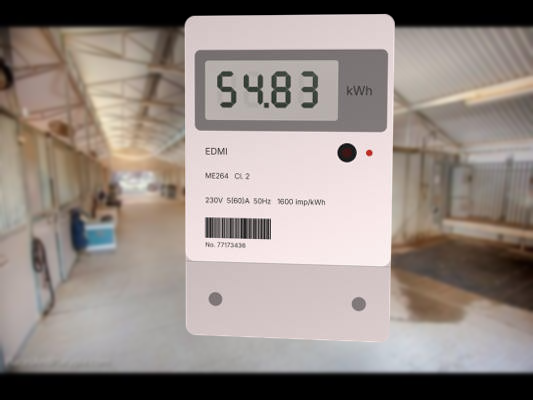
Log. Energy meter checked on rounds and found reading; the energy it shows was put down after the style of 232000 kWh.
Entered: 54.83 kWh
